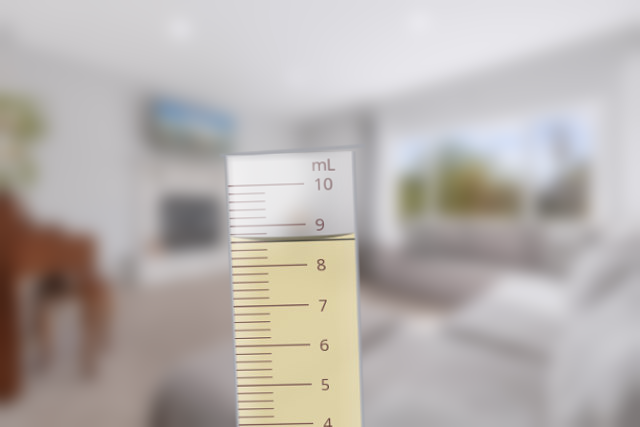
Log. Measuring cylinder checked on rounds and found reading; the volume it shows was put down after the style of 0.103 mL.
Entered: 8.6 mL
